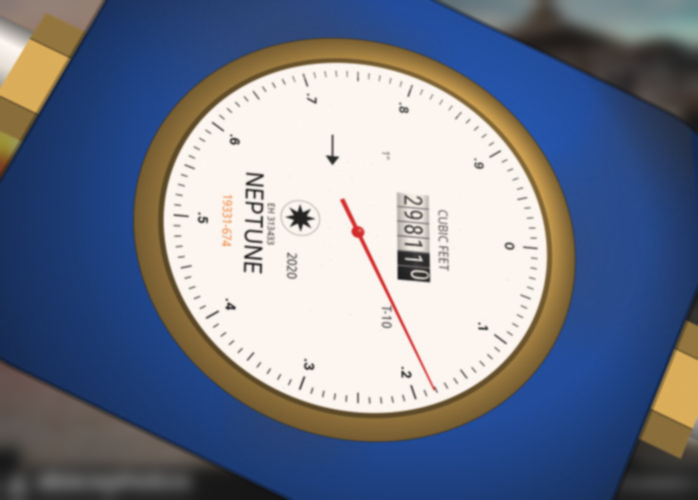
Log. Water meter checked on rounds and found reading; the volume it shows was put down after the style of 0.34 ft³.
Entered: 298110.18 ft³
